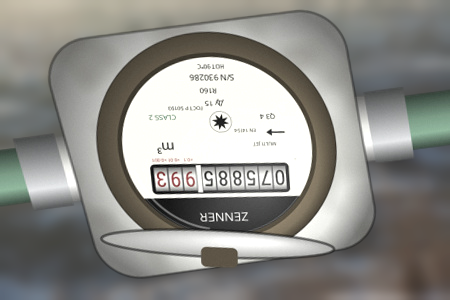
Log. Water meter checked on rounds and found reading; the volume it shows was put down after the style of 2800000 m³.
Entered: 75885.993 m³
